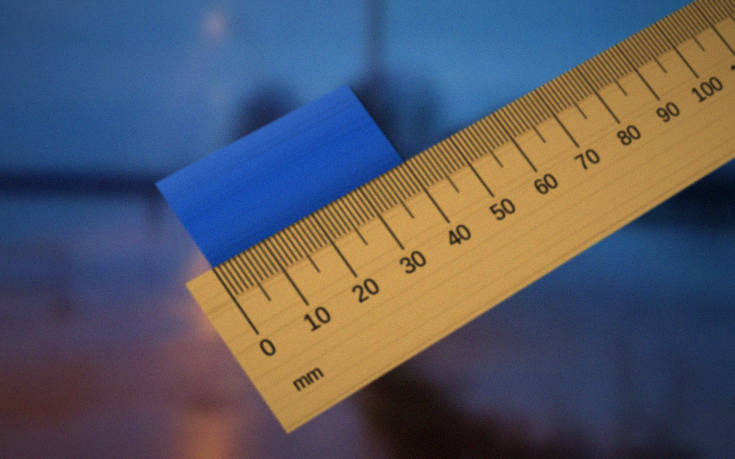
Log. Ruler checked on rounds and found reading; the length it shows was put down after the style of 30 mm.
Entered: 40 mm
